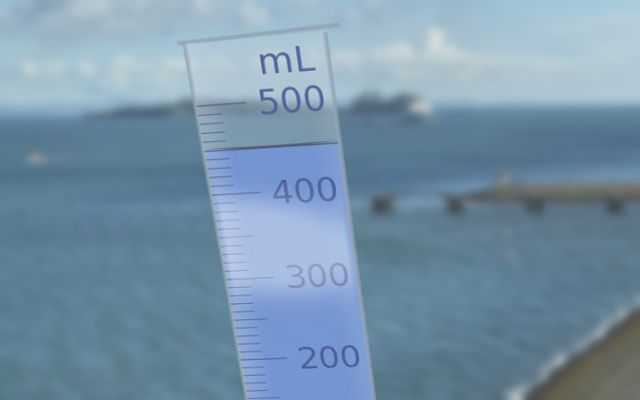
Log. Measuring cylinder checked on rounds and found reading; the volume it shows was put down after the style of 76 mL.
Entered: 450 mL
